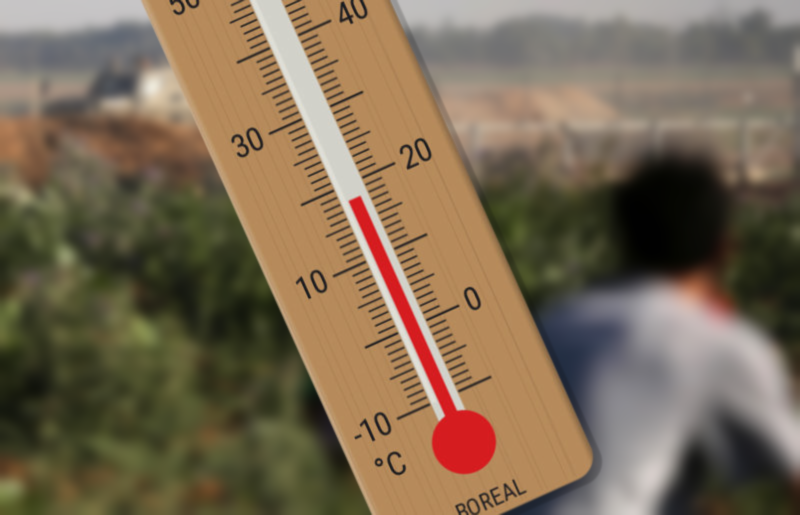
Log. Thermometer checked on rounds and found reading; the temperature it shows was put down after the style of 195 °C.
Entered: 18 °C
